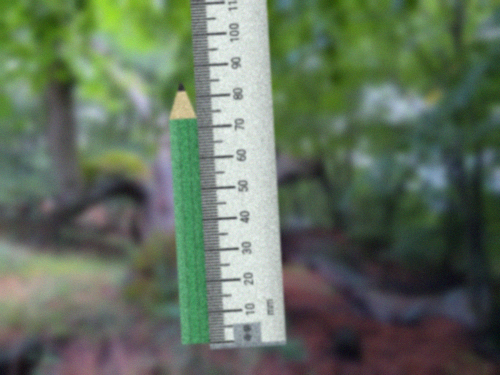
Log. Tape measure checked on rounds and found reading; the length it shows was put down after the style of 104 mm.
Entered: 85 mm
